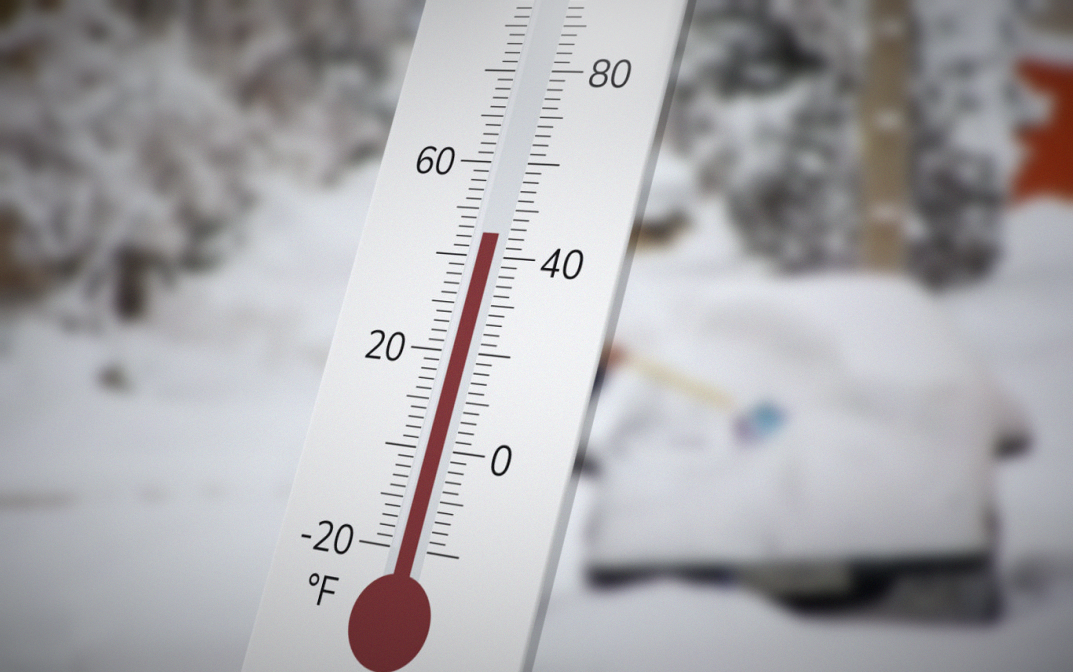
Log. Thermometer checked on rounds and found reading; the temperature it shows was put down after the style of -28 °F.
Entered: 45 °F
